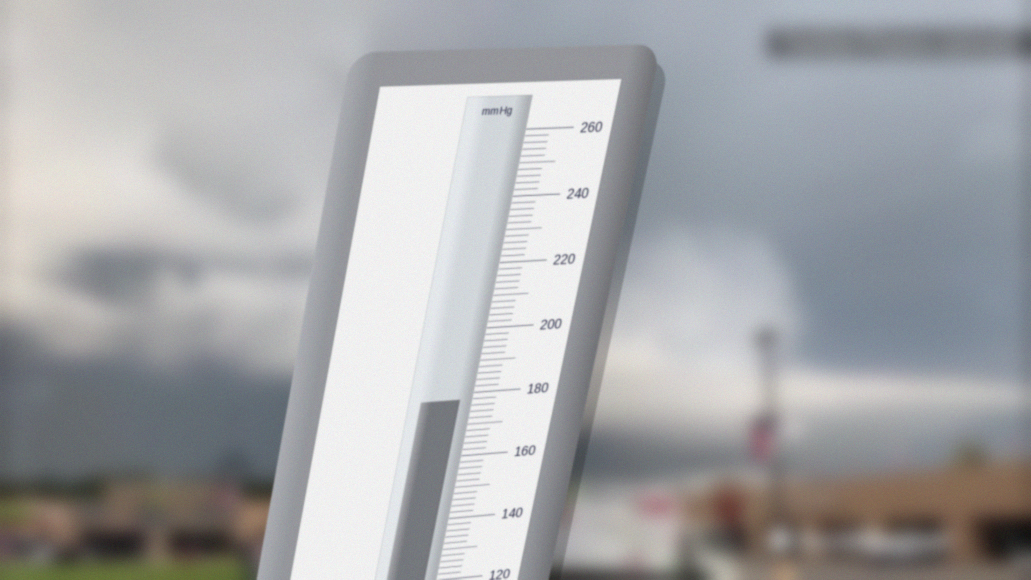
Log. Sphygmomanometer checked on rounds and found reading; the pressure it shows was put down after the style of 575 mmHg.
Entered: 178 mmHg
